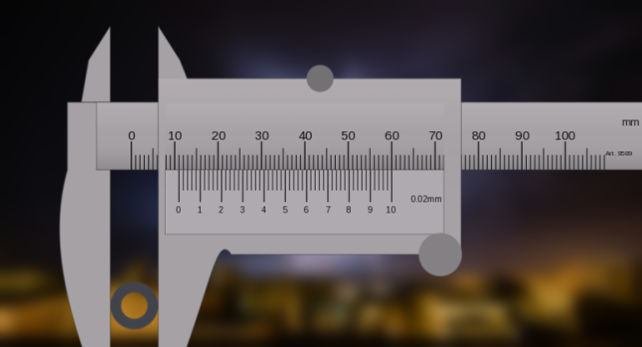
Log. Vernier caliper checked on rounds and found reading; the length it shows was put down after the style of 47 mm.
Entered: 11.0 mm
